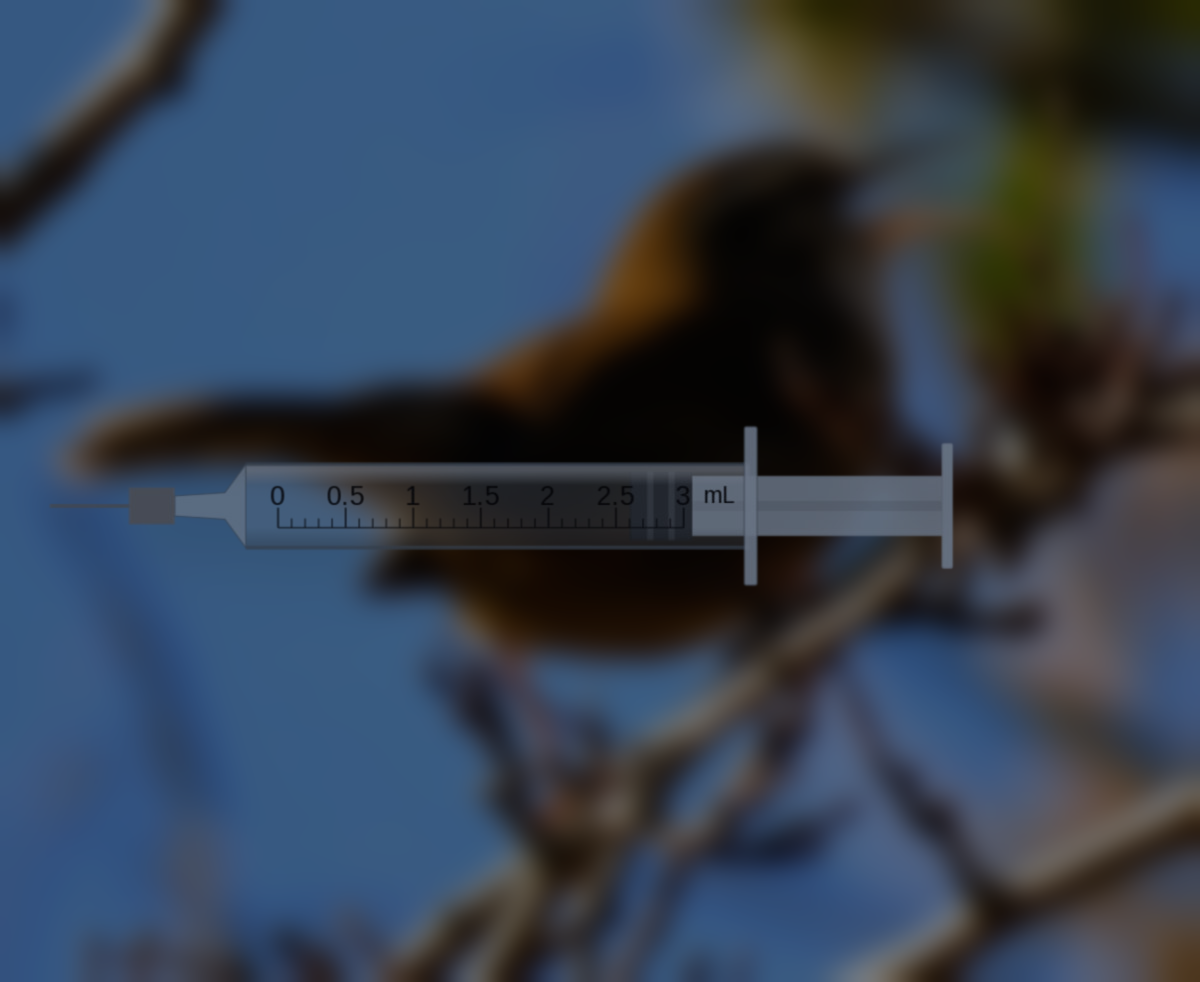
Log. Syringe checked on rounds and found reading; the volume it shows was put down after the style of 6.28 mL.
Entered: 2.6 mL
